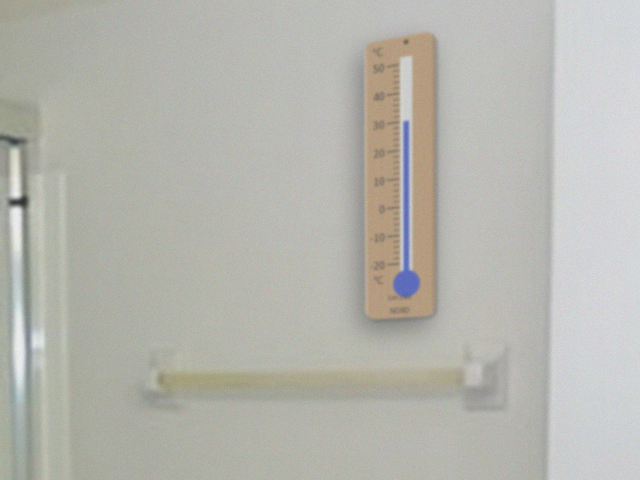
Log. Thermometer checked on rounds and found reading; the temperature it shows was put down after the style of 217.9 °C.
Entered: 30 °C
